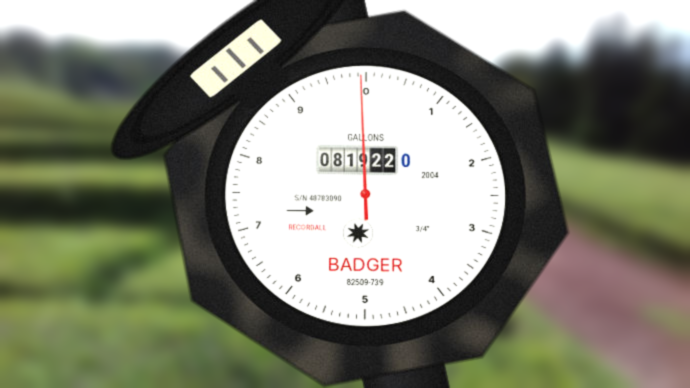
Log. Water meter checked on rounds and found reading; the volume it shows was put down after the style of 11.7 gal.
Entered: 819219.9 gal
